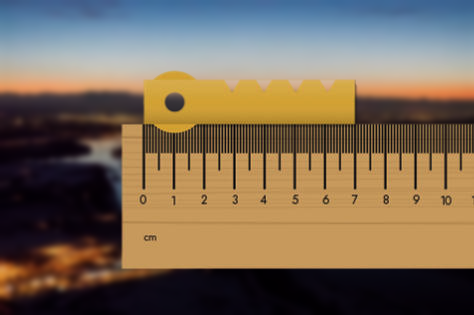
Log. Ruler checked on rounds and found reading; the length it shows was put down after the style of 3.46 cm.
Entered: 7 cm
